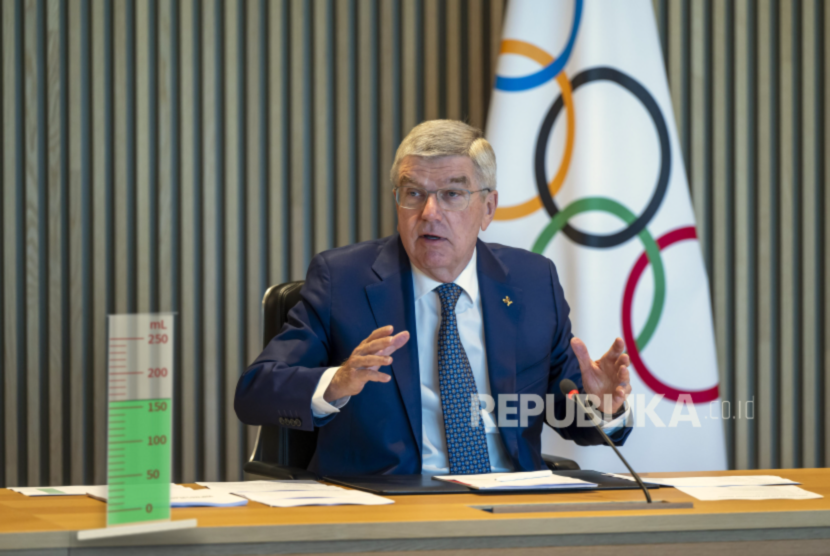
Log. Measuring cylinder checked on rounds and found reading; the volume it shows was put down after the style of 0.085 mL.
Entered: 160 mL
